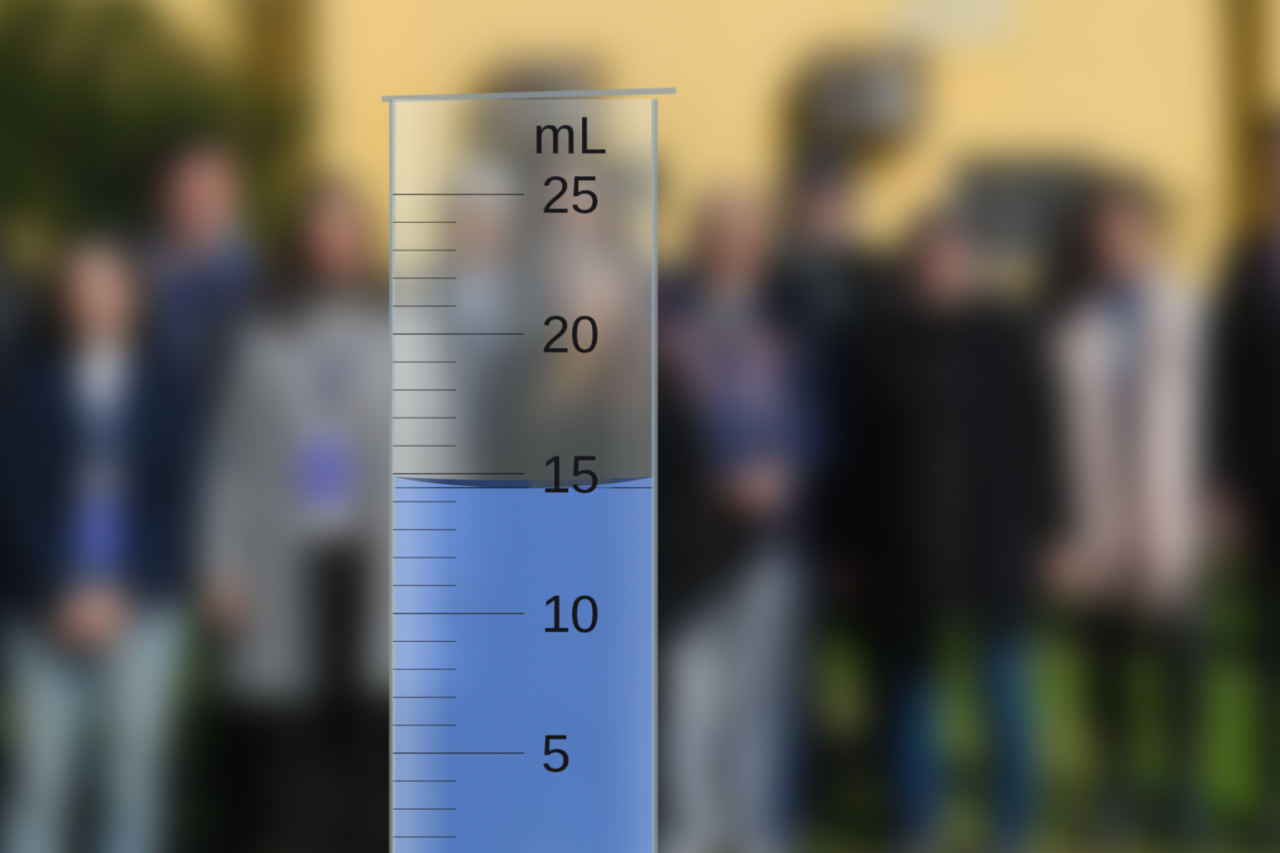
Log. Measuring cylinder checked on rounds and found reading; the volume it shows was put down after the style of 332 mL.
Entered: 14.5 mL
